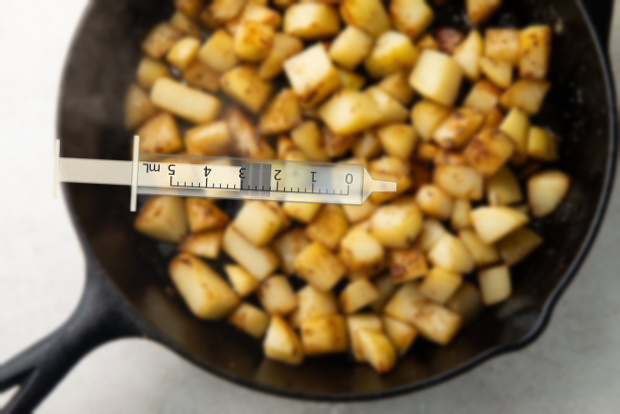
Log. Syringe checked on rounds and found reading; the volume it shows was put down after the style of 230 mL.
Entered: 2.2 mL
